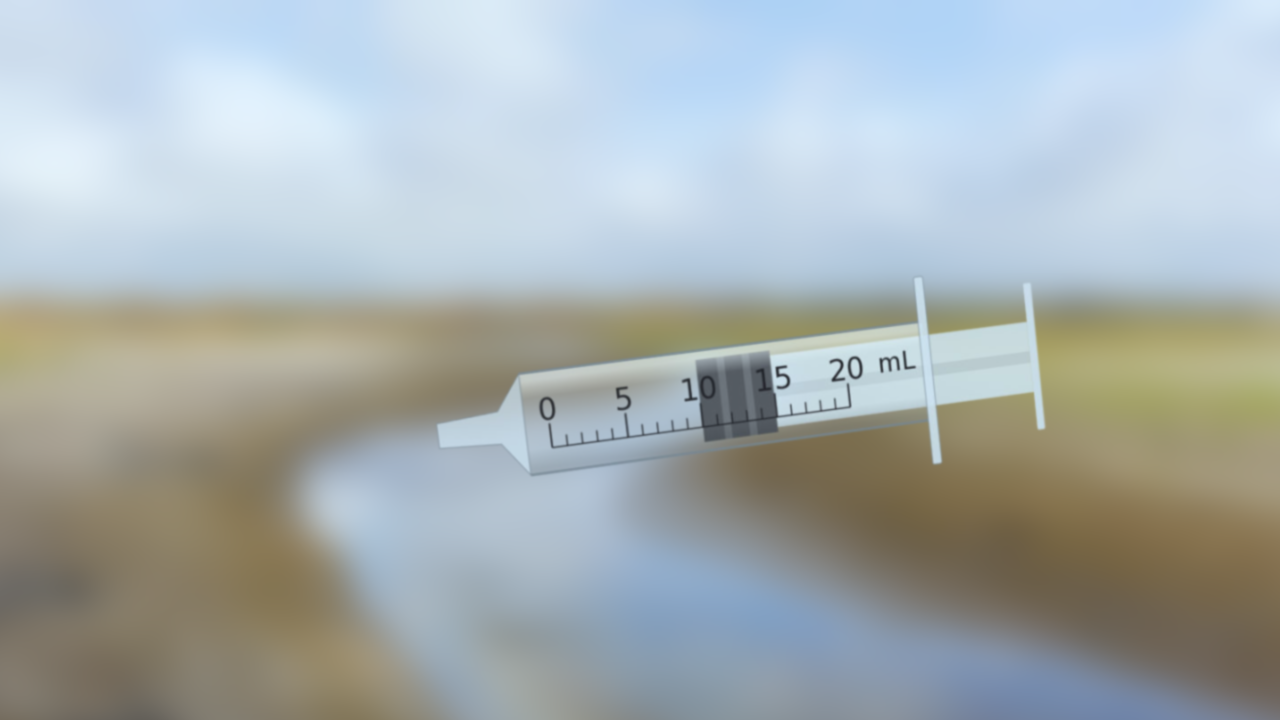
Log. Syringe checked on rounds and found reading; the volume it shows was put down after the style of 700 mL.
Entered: 10 mL
